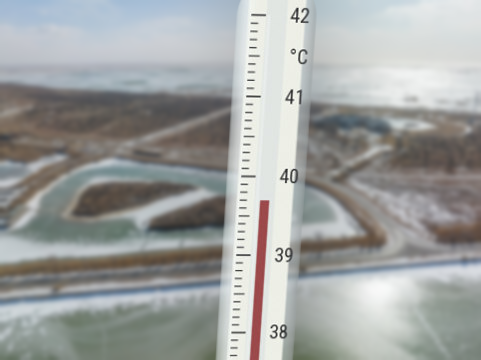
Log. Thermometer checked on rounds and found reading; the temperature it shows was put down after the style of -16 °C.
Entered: 39.7 °C
